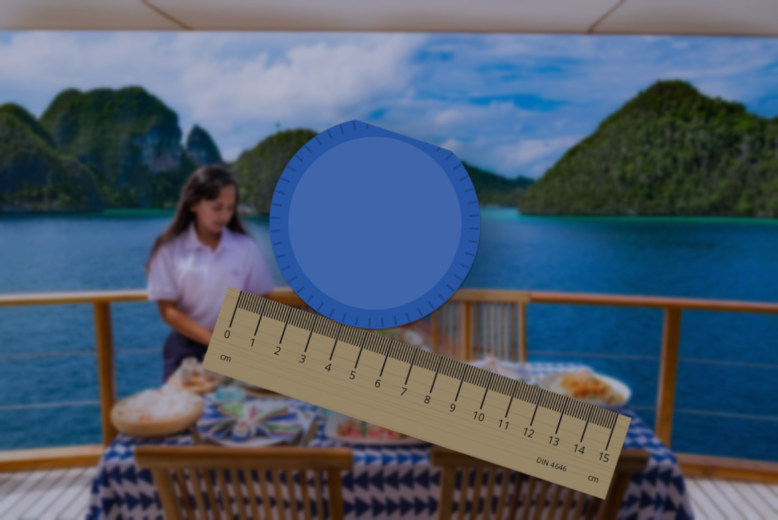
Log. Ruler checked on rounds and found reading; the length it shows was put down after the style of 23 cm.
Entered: 8 cm
